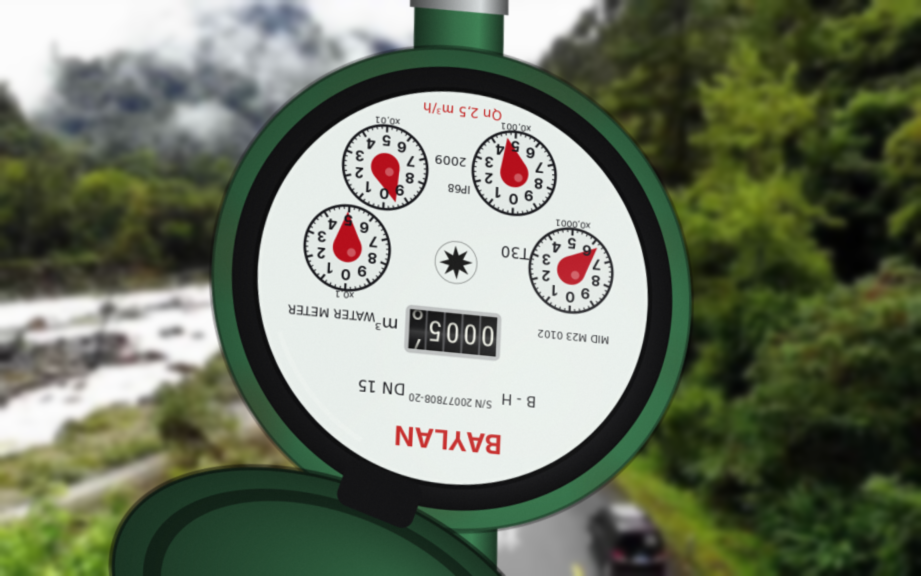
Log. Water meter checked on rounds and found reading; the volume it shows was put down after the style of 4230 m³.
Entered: 57.4946 m³
